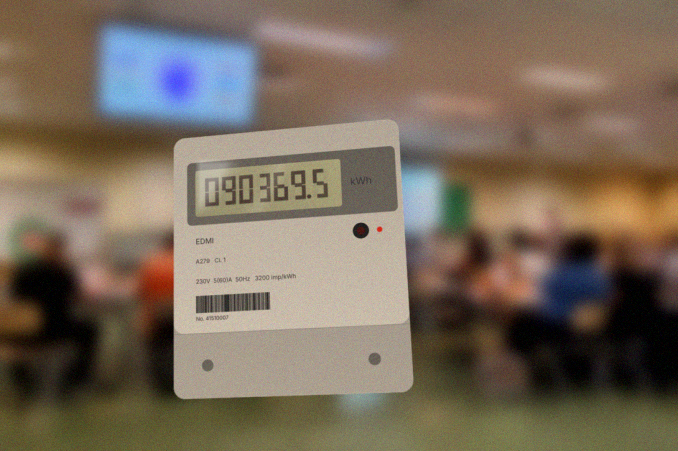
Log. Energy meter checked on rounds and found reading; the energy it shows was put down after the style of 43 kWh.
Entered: 90369.5 kWh
